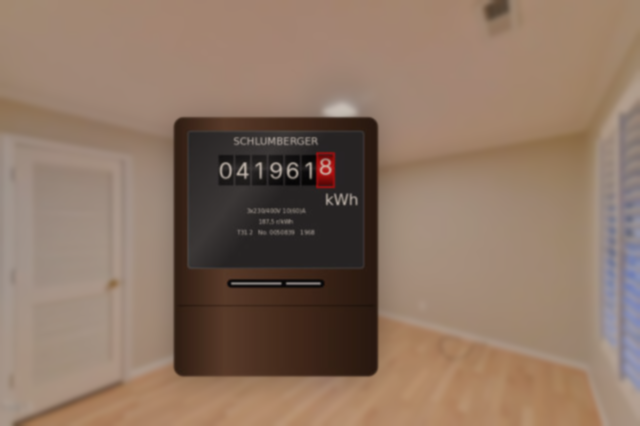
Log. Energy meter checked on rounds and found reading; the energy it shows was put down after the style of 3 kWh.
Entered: 41961.8 kWh
